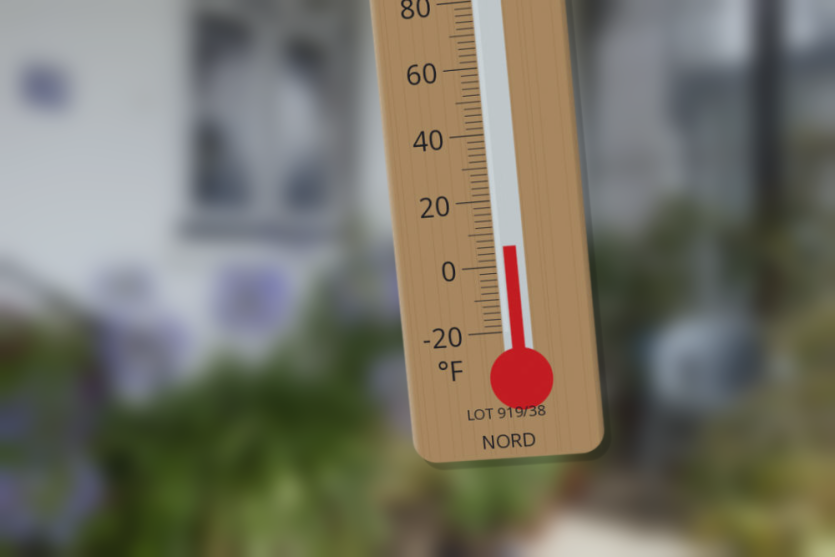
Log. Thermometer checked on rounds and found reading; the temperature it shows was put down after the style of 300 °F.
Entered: 6 °F
